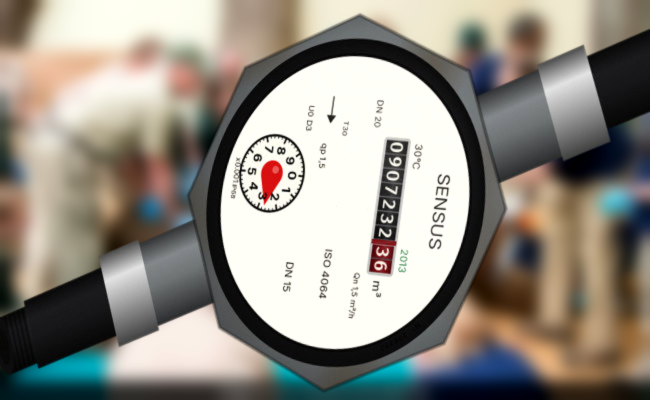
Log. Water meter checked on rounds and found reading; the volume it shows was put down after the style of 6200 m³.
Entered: 907232.362 m³
